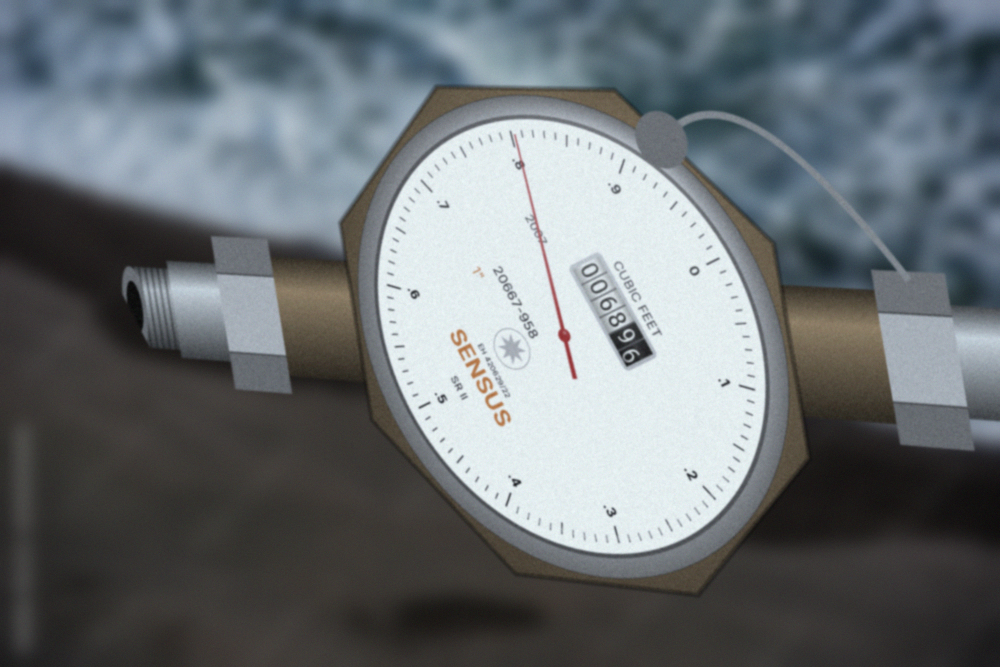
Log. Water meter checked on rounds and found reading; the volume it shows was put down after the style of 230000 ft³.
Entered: 6895.80 ft³
